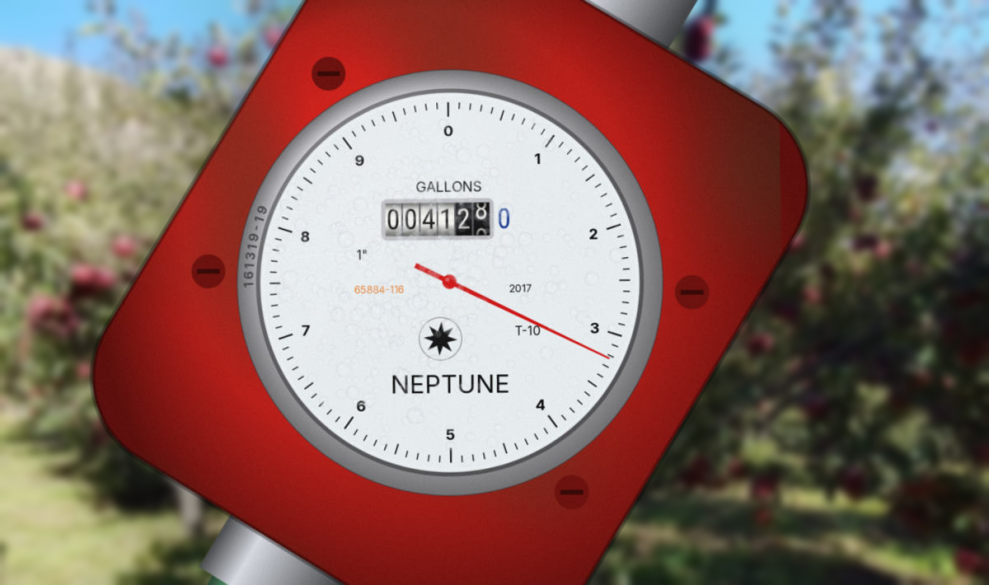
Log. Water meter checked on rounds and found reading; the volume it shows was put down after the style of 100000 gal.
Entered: 41283.2 gal
